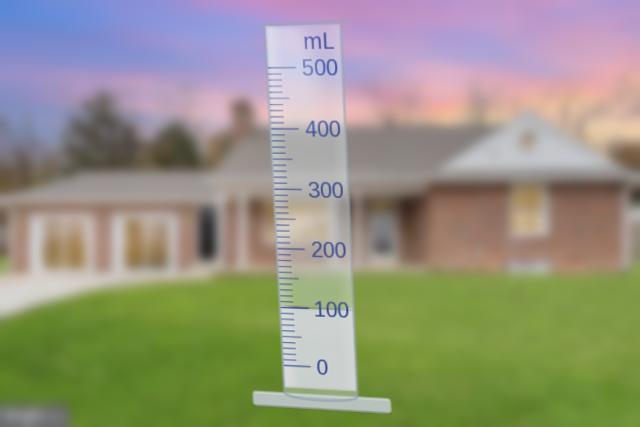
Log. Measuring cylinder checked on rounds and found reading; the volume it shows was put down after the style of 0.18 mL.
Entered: 100 mL
